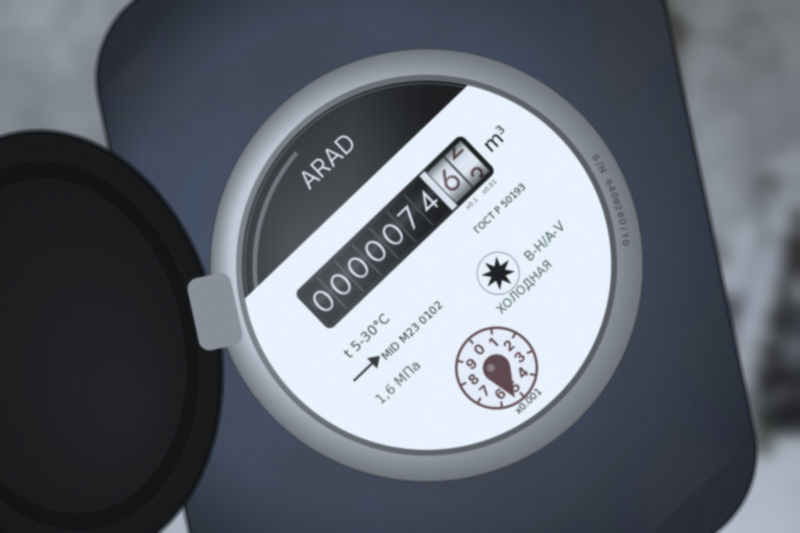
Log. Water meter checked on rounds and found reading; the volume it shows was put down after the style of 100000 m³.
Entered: 74.625 m³
